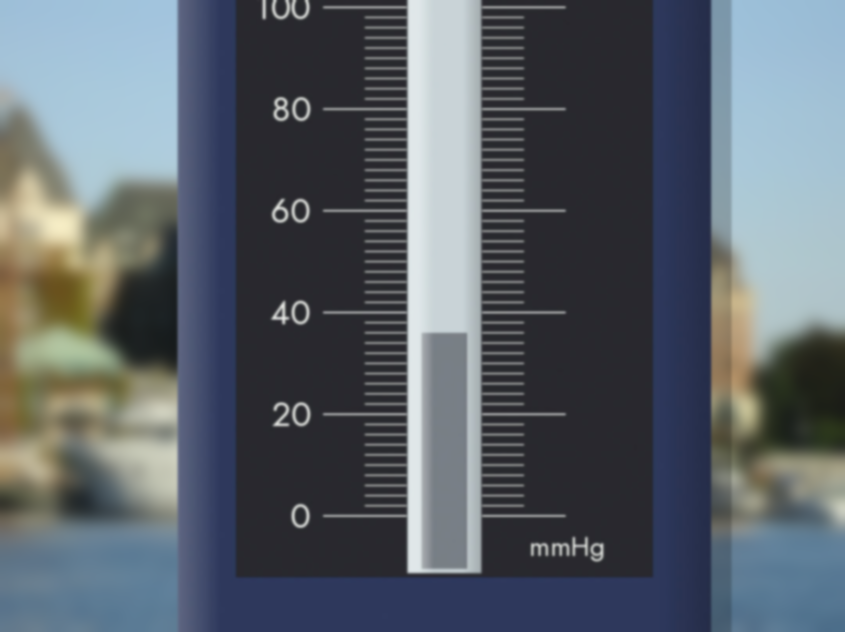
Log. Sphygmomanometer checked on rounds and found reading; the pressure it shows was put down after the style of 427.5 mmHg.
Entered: 36 mmHg
